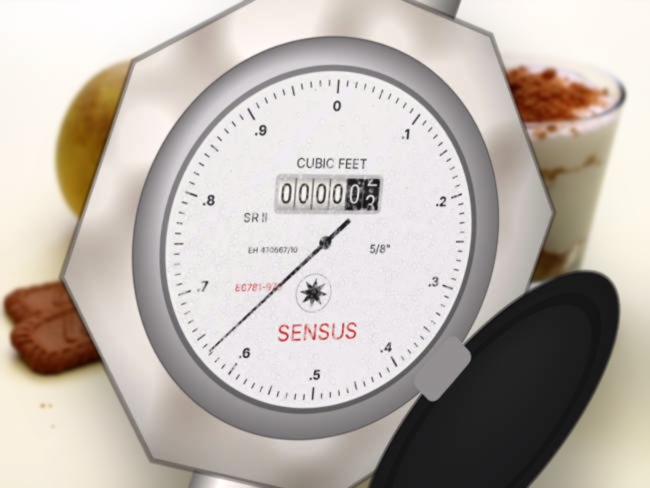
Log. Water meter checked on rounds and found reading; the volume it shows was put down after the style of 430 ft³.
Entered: 2.63 ft³
